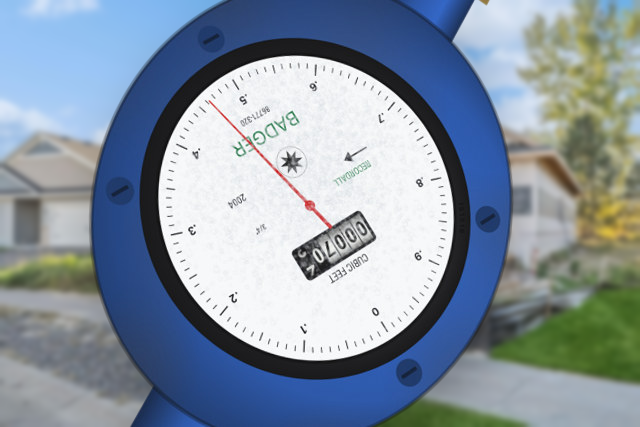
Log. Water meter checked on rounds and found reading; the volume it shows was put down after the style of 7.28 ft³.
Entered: 702.46 ft³
